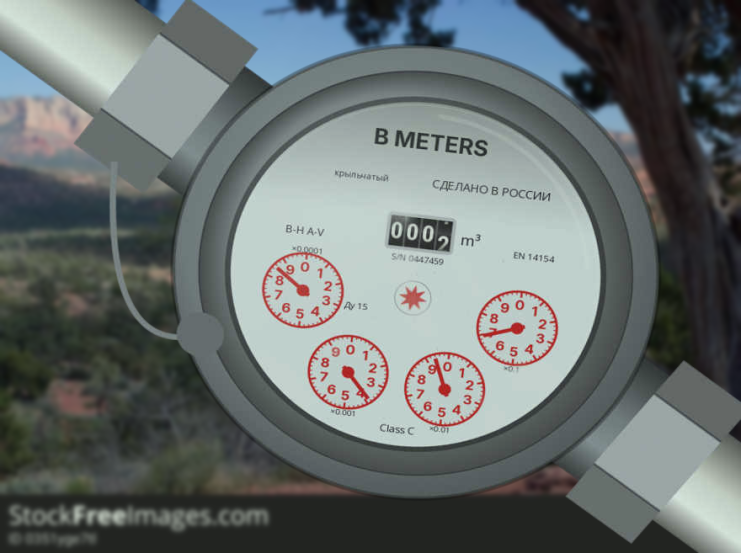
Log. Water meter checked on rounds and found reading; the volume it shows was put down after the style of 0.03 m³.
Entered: 1.6938 m³
